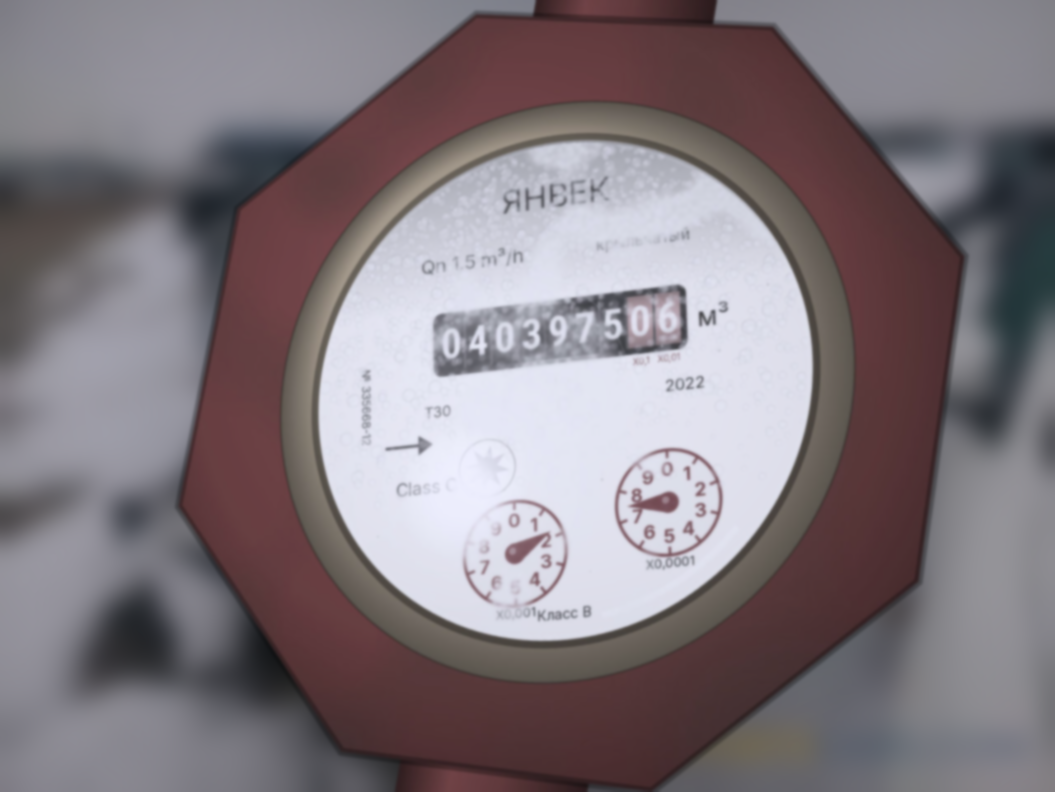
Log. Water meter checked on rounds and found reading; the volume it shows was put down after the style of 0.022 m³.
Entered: 403975.0617 m³
